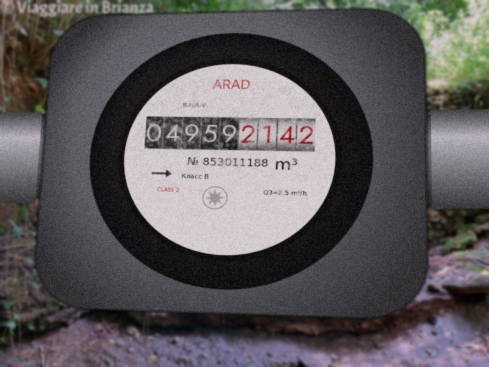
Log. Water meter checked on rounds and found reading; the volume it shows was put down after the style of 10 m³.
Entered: 4959.2142 m³
